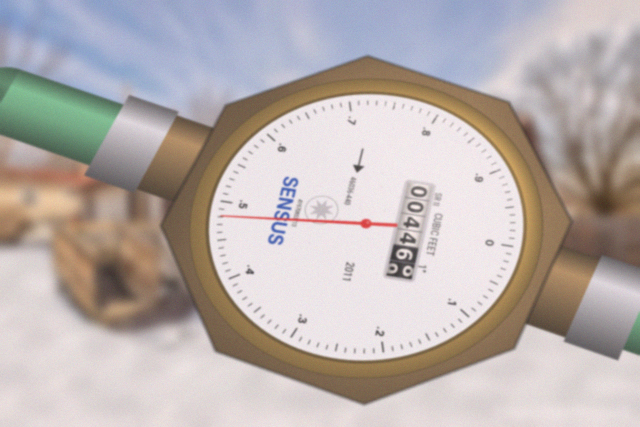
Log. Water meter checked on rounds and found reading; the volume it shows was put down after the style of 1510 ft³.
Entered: 4468.48 ft³
